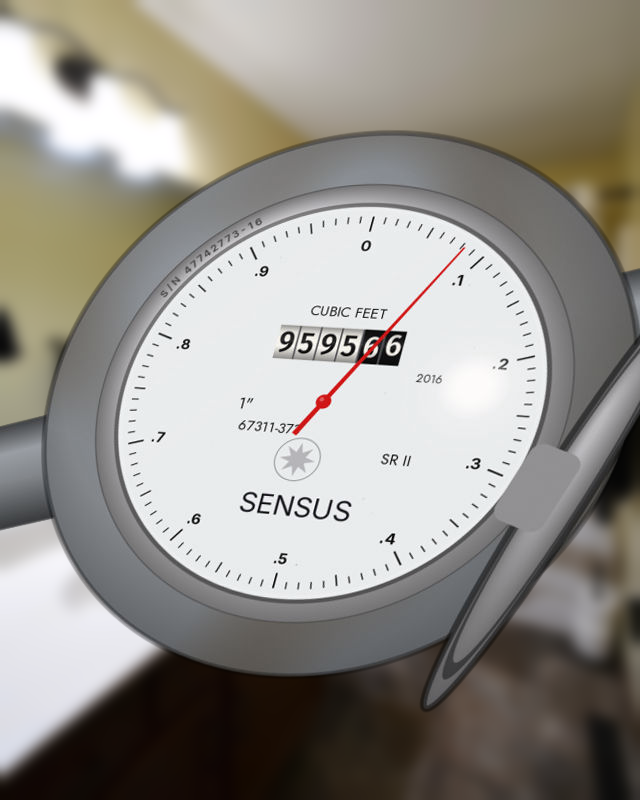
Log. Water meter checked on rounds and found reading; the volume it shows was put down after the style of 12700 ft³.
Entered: 959566.08 ft³
